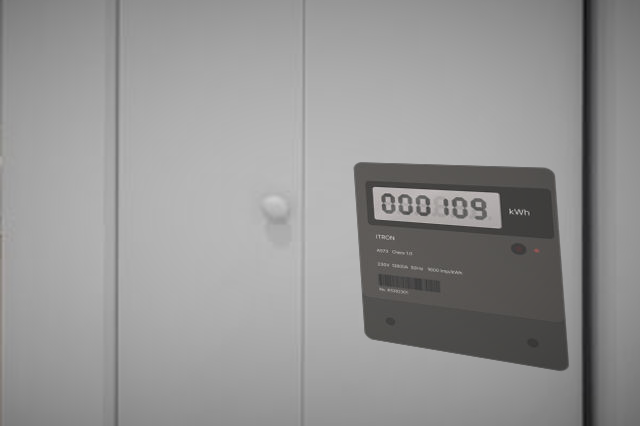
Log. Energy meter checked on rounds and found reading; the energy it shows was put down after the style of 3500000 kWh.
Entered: 109 kWh
